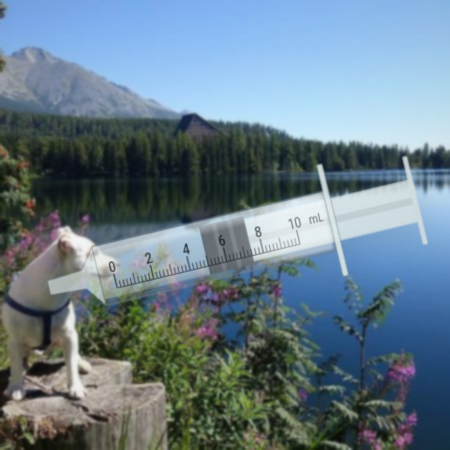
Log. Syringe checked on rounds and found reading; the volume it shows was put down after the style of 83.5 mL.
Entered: 5 mL
